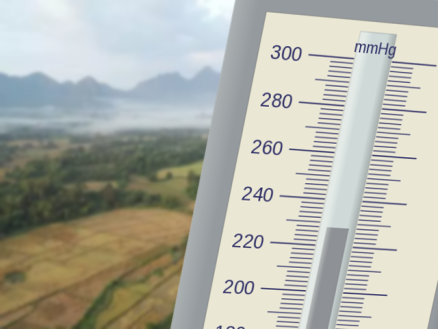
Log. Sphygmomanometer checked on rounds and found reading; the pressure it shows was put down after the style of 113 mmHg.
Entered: 228 mmHg
